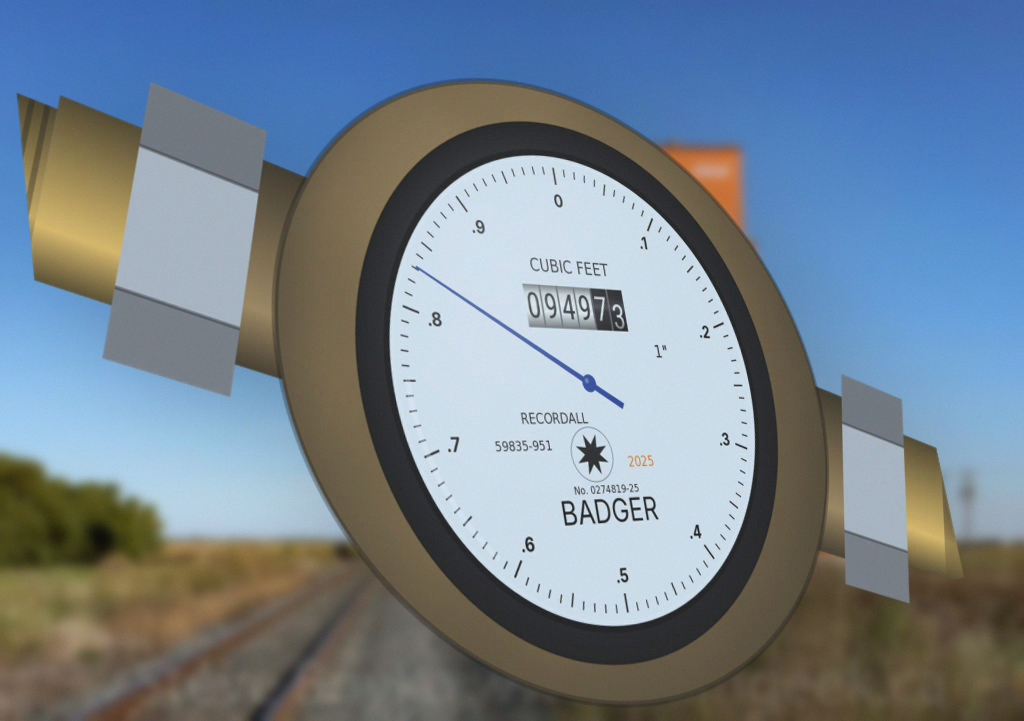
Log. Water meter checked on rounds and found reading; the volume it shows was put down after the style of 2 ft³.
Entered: 94972.83 ft³
